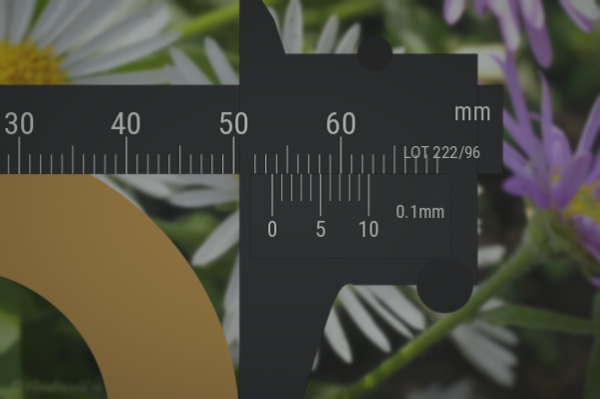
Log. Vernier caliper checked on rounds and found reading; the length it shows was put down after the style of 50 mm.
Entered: 53.6 mm
